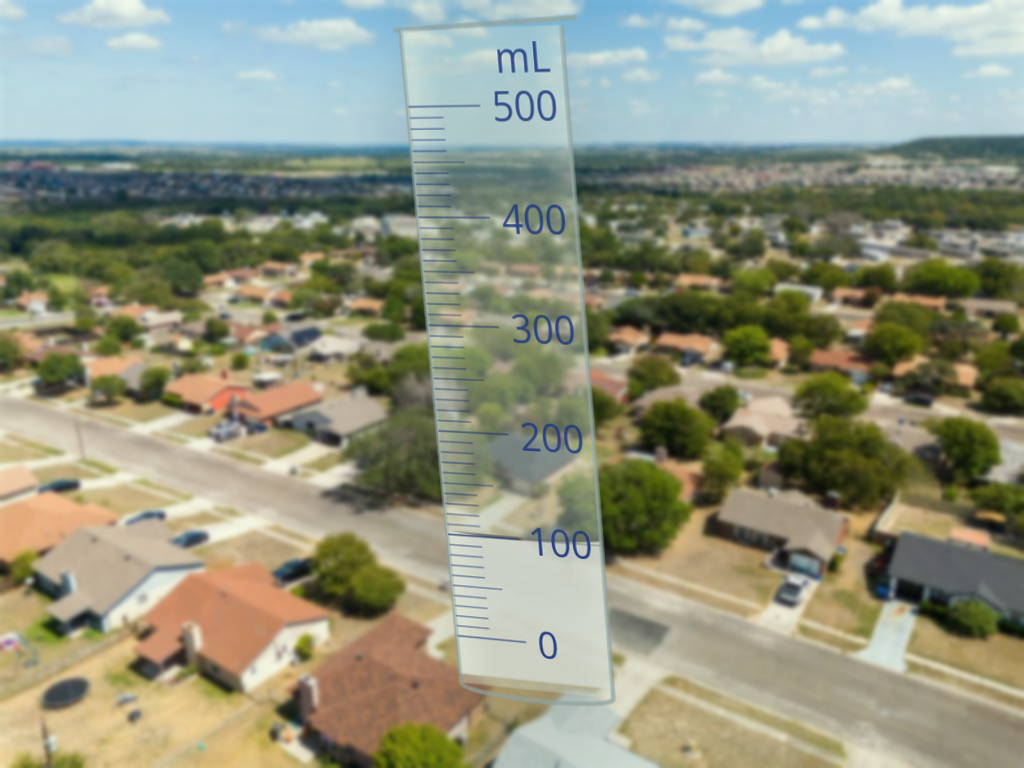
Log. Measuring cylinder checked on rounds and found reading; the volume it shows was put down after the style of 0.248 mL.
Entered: 100 mL
